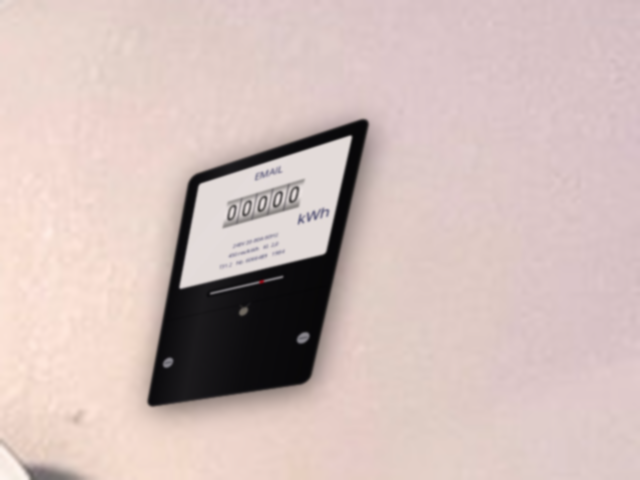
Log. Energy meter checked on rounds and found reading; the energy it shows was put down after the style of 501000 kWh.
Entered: 0 kWh
